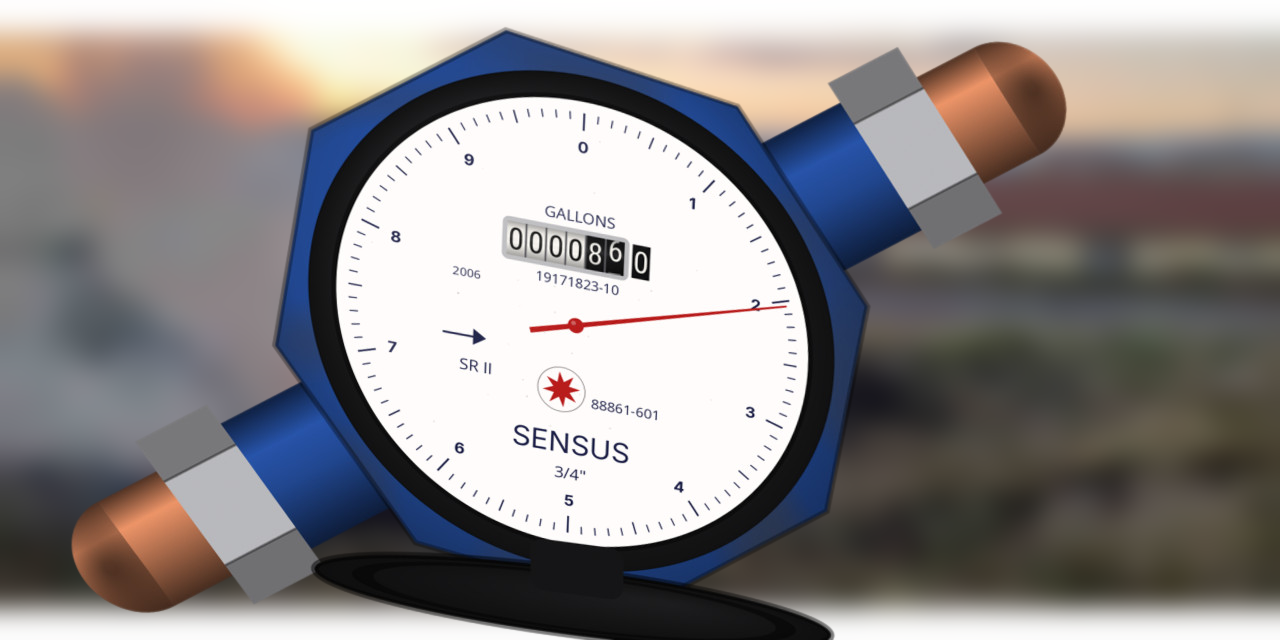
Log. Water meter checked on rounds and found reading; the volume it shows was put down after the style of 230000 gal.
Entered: 862.0 gal
